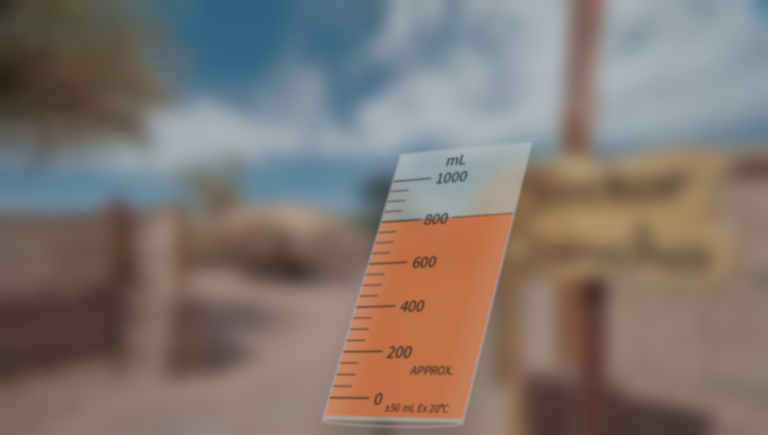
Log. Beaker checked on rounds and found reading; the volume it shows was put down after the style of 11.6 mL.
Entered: 800 mL
